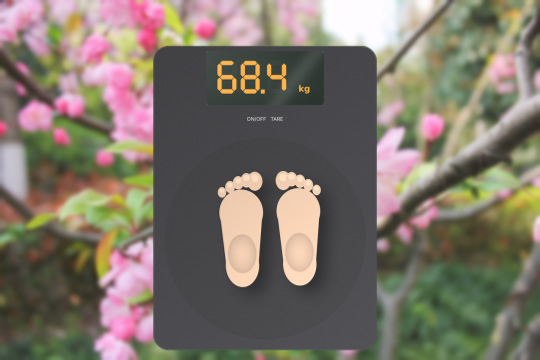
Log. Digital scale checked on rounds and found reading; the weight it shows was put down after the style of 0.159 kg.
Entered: 68.4 kg
